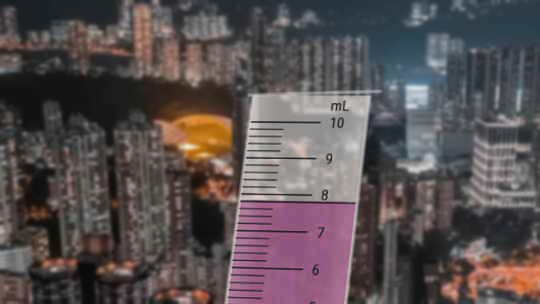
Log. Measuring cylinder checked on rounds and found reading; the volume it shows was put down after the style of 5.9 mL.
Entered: 7.8 mL
